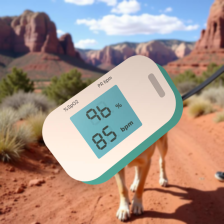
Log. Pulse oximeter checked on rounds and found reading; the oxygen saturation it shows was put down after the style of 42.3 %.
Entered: 96 %
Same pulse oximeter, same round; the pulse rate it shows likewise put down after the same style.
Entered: 85 bpm
